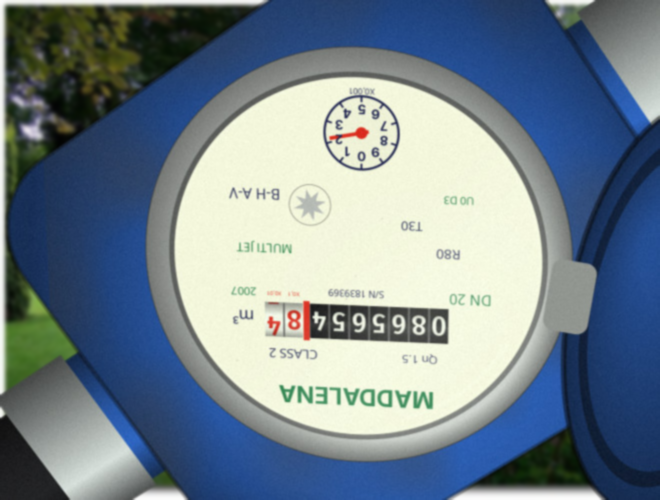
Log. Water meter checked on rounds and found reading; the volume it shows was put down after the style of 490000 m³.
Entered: 865654.842 m³
